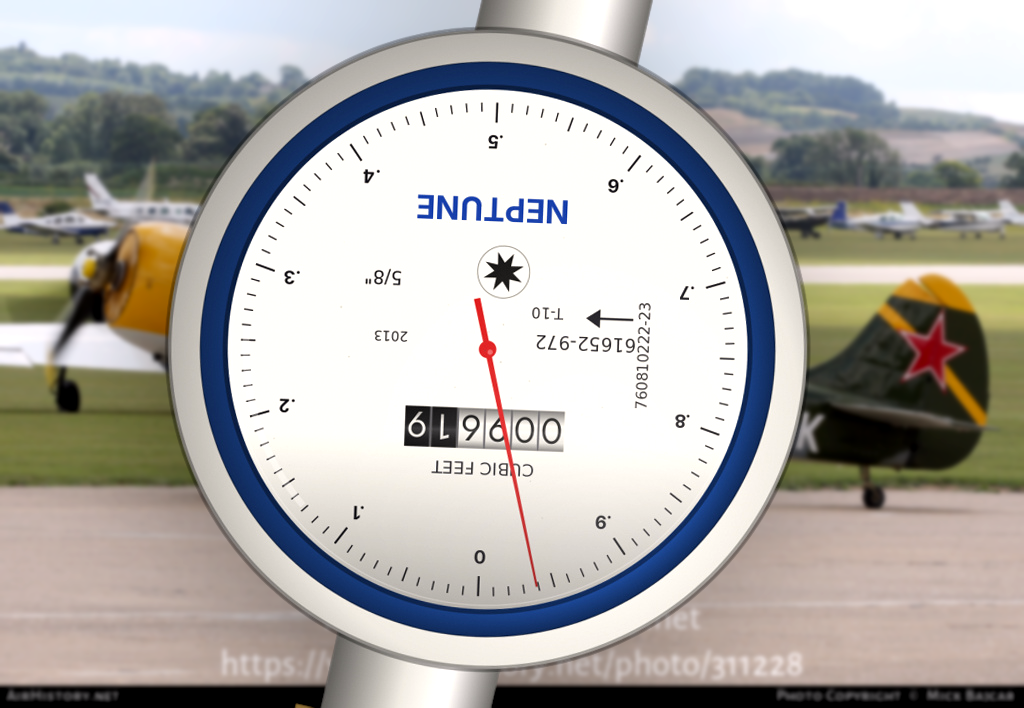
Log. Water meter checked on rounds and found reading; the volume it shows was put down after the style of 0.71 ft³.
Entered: 9618.96 ft³
